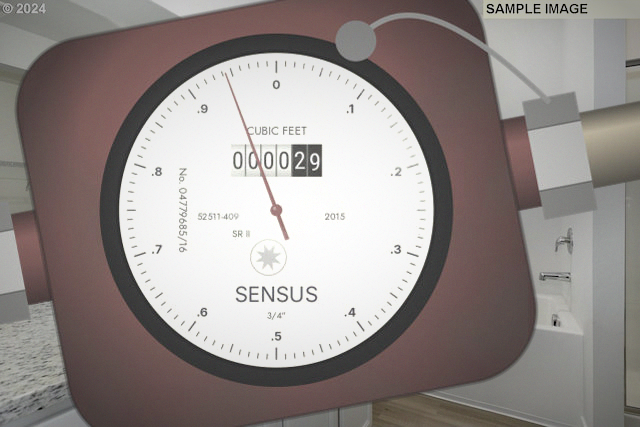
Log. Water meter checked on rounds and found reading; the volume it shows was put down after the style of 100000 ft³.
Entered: 28.94 ft³
